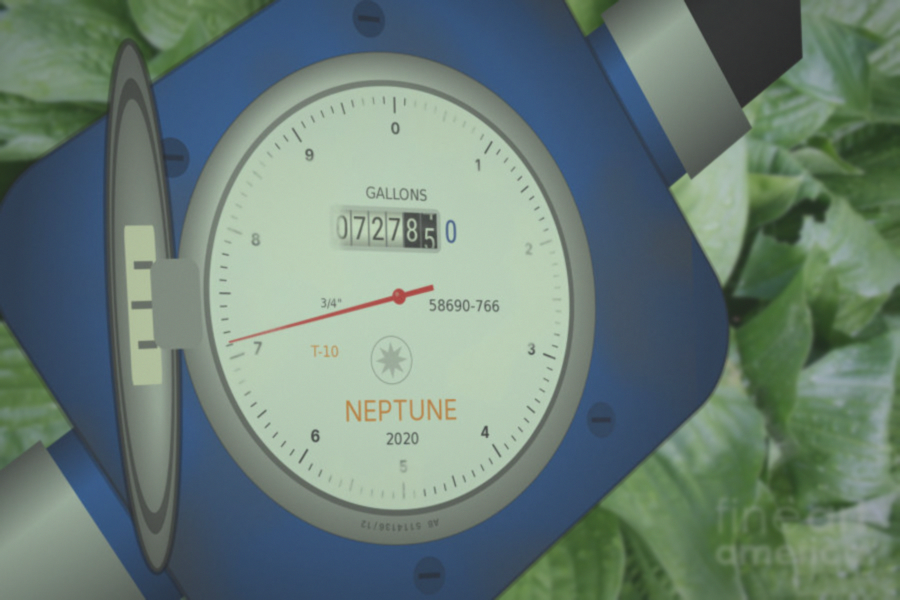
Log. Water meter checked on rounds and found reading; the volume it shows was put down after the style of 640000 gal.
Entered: 727847.1 gal
